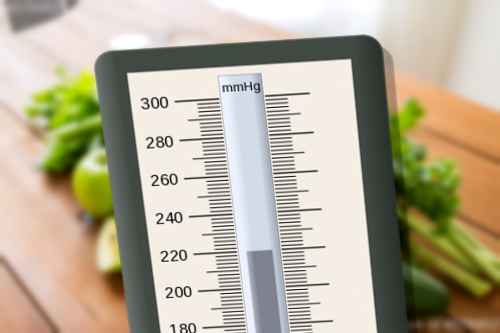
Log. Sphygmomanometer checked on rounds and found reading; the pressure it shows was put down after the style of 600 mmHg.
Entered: 220 mmHg
